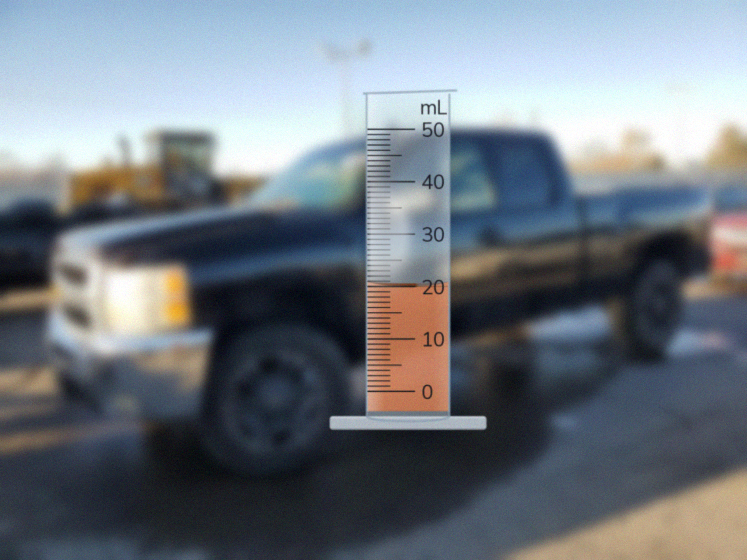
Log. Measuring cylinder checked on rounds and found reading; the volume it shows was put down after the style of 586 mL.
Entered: 20 mL
